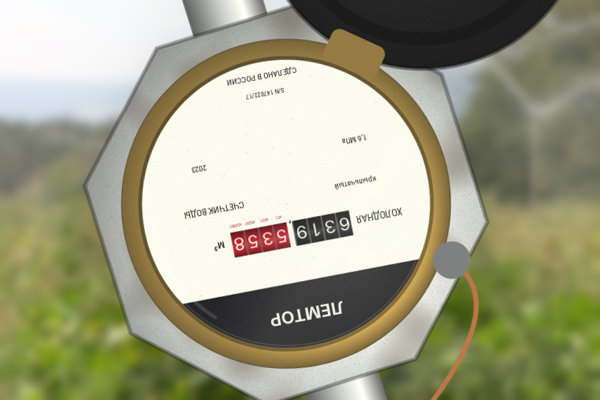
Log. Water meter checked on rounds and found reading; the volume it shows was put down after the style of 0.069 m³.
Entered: 6319.5358 m³
